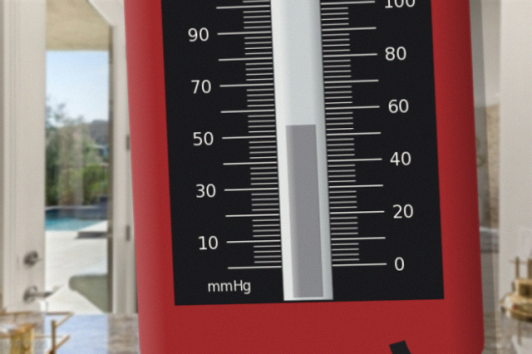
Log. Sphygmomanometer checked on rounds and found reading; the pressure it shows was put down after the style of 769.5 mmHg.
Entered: 54 mmHg
